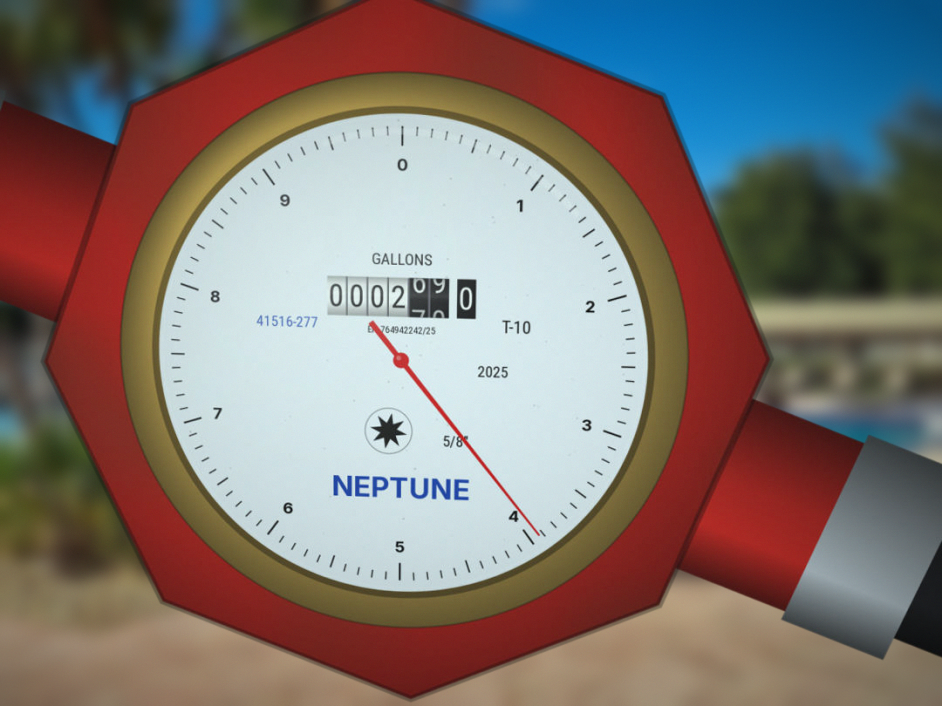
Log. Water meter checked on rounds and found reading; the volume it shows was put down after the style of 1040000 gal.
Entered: 2693.9 gal
